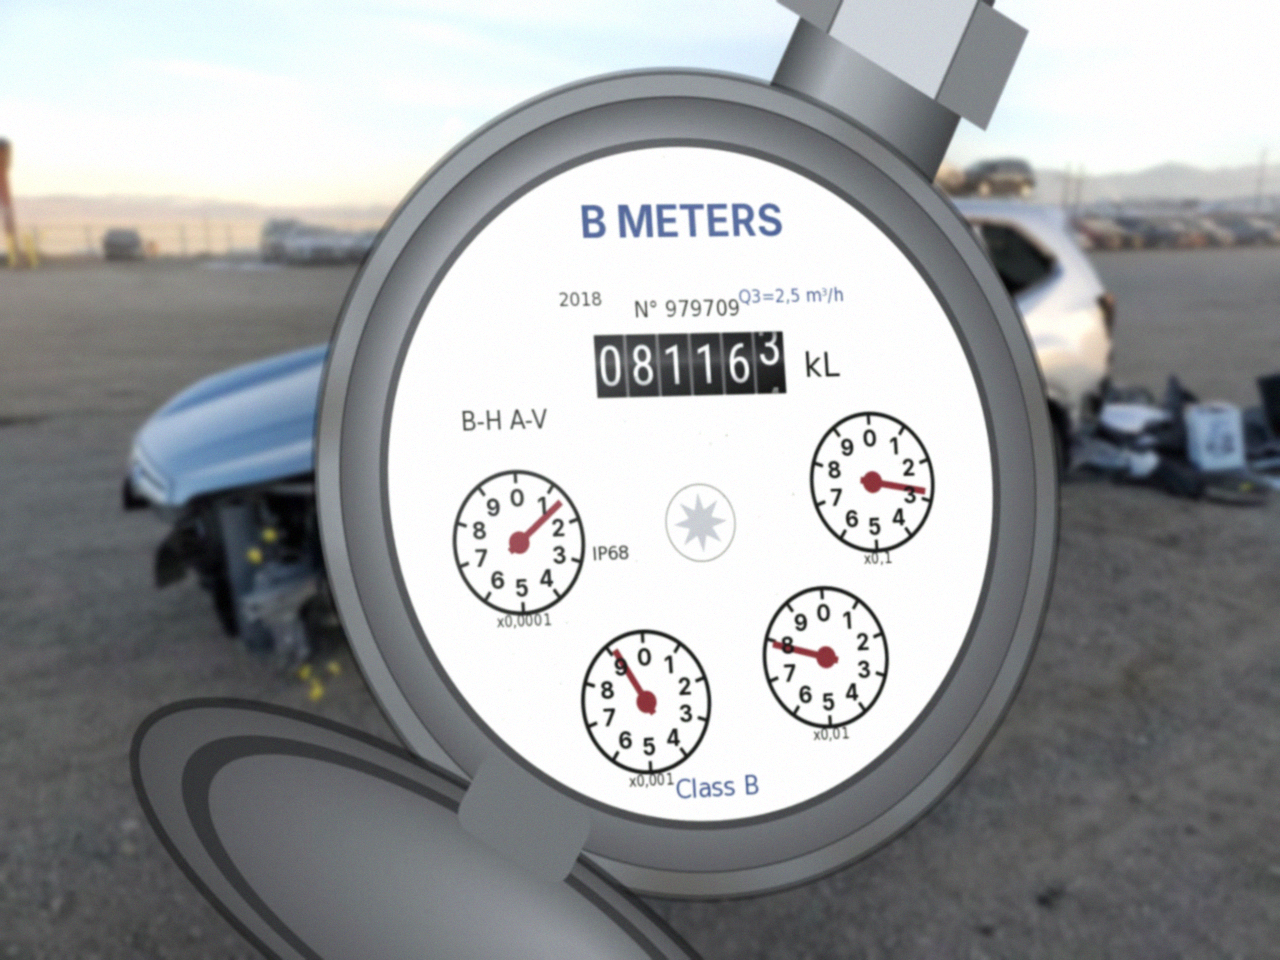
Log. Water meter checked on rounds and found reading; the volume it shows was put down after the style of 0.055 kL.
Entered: 81163.2791 kL
